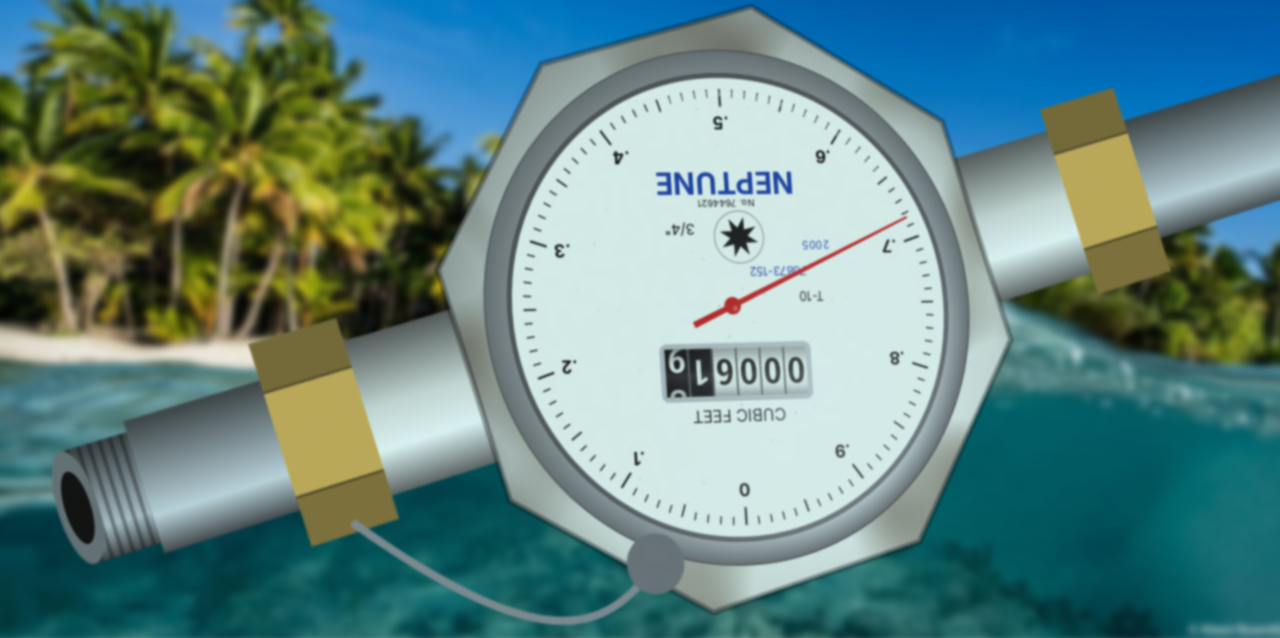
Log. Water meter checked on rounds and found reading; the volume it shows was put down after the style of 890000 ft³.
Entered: 618.68 ft³
